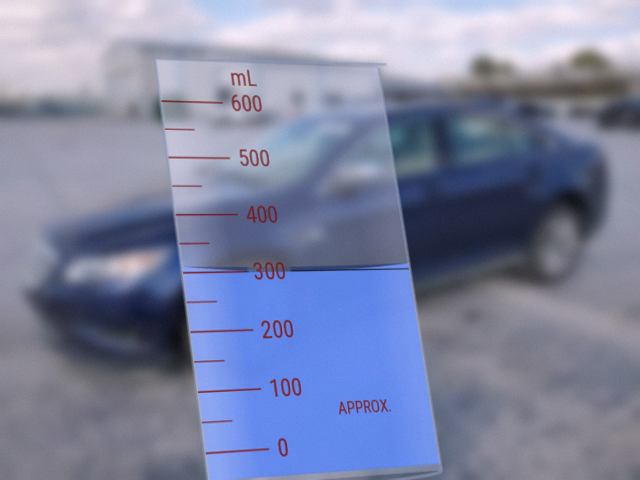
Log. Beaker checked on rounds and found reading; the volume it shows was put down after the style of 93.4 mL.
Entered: 300 mL
